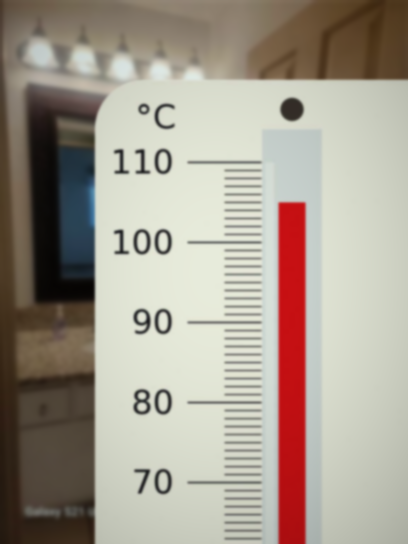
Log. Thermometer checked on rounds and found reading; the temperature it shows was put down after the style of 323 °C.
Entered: 105 °C
